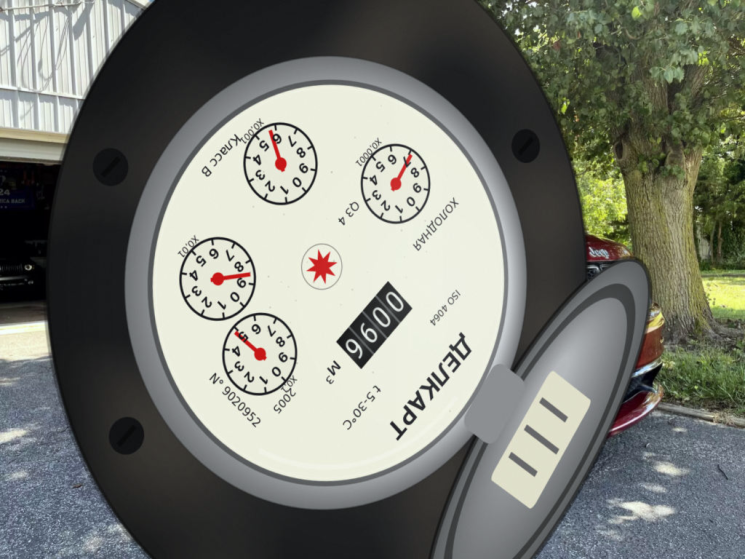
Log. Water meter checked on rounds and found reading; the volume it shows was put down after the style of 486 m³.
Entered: 96.4857 m³
